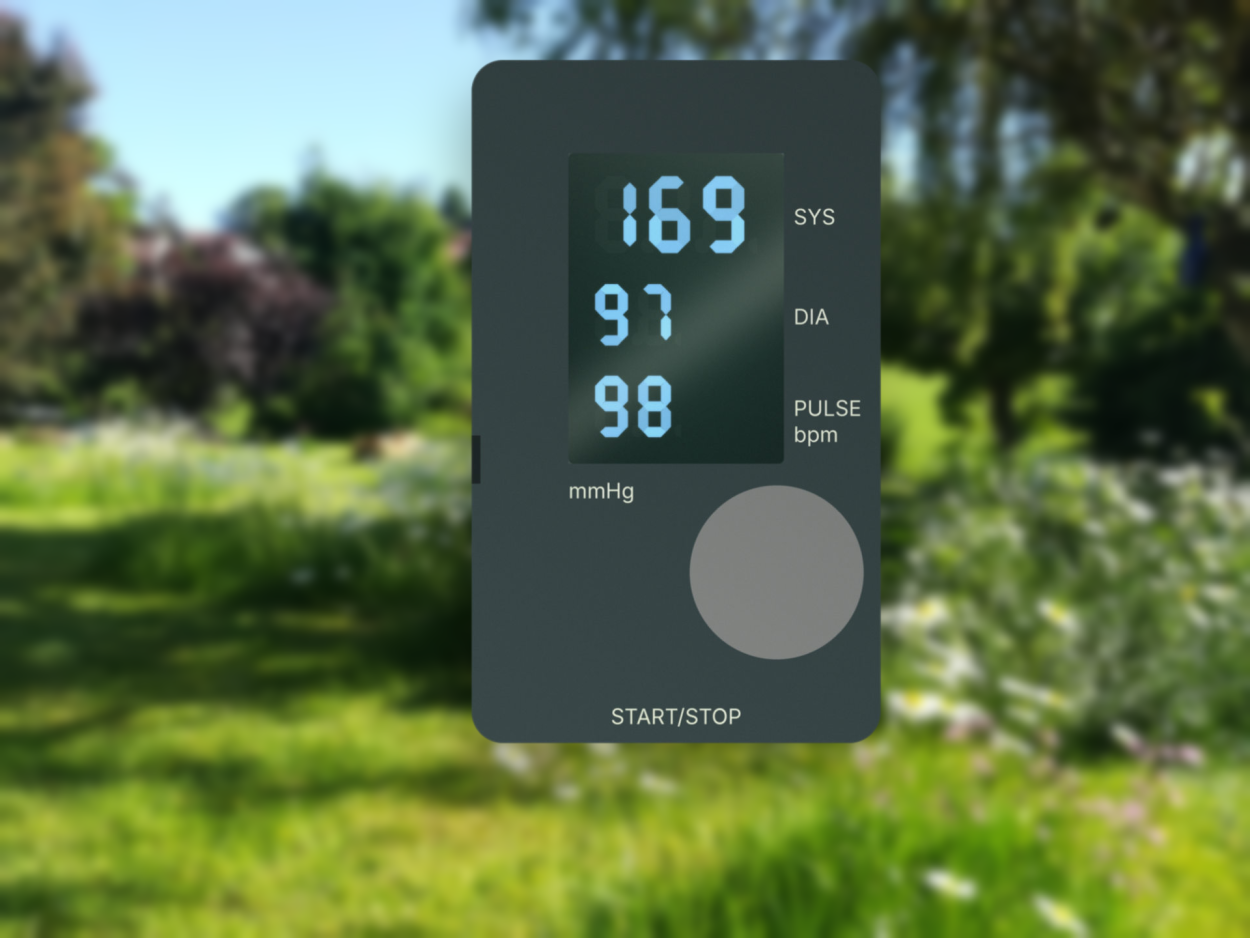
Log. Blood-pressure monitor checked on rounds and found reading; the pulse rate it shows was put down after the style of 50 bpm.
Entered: 98 bpm
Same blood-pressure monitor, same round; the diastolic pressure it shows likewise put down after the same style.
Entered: 97 mmHg
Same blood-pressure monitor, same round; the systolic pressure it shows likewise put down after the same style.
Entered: 169 mmHg
